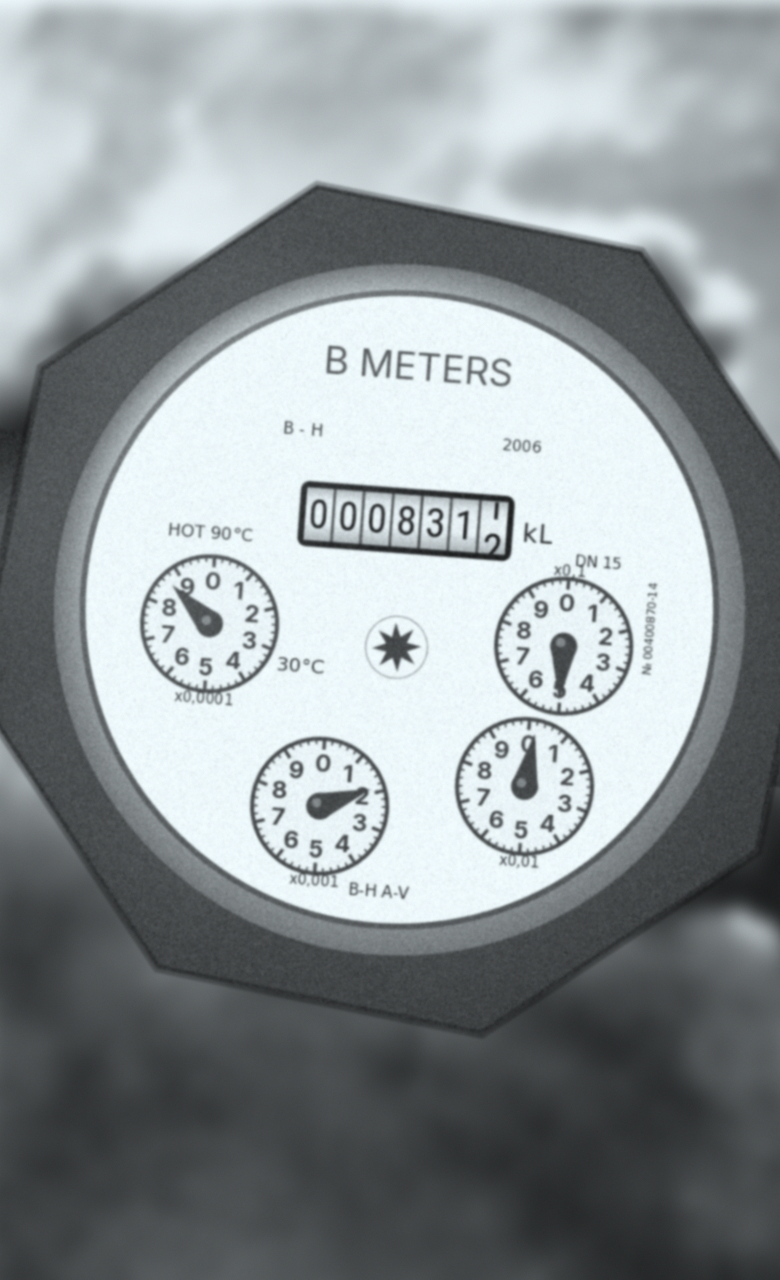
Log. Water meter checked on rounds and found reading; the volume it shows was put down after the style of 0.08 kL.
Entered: 8311.5018 kL
